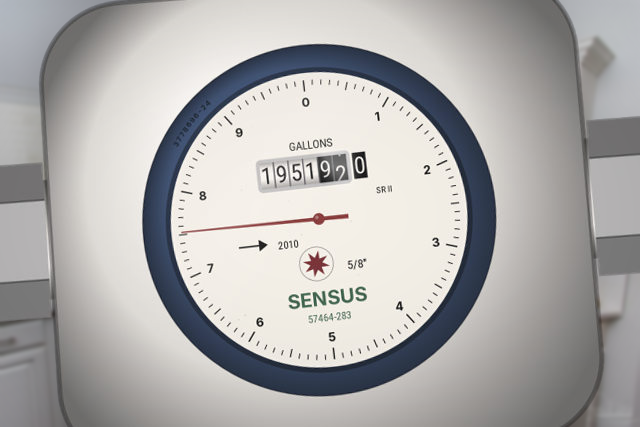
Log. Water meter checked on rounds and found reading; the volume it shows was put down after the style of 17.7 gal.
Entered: 1951917.5 gal
